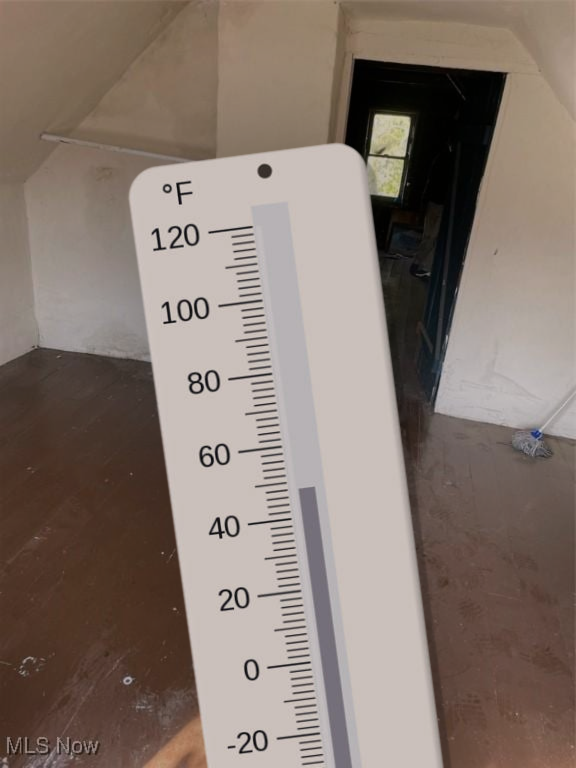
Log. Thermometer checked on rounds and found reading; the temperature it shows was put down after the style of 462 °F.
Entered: 48 °F
